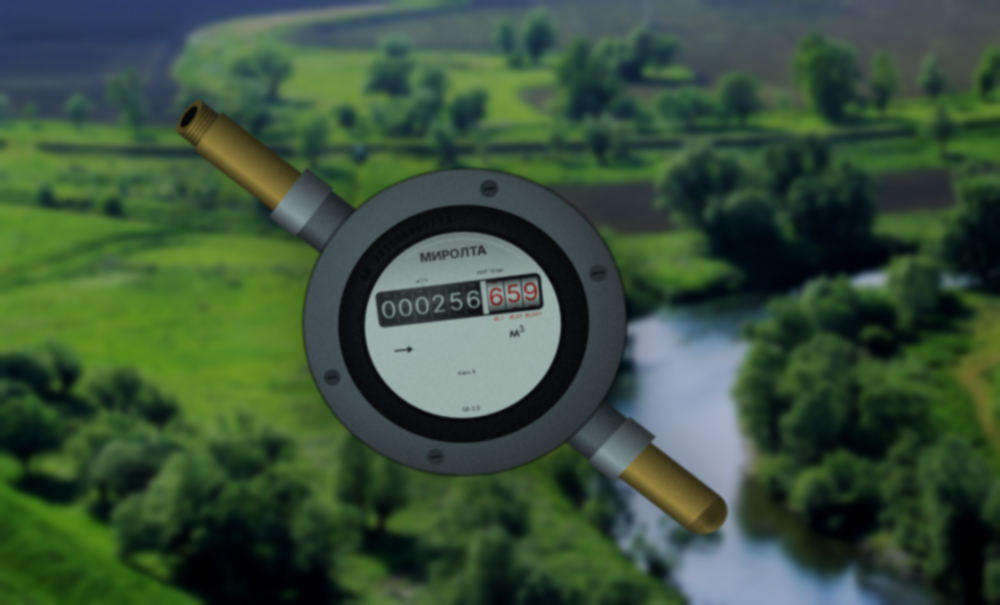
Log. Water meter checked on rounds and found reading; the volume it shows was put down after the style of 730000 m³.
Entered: 256.659 m³
